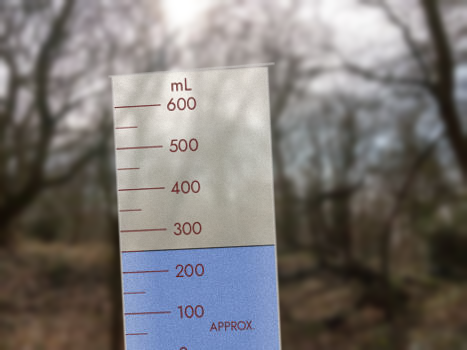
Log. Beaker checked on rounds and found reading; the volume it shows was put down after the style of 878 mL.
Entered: 250 mL
